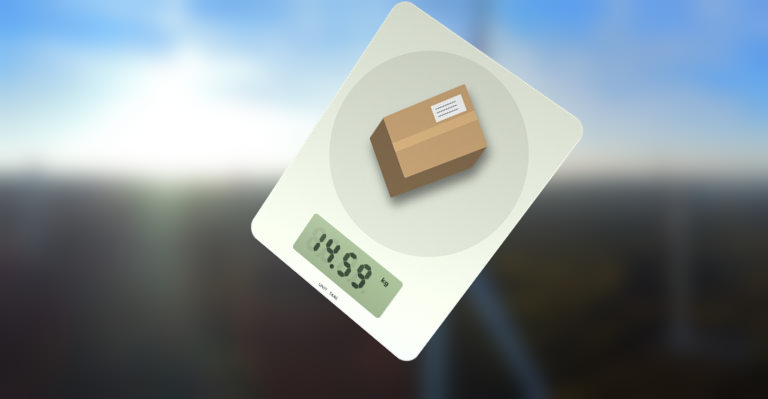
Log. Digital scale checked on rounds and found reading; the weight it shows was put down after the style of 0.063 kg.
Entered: 14.59 kg
